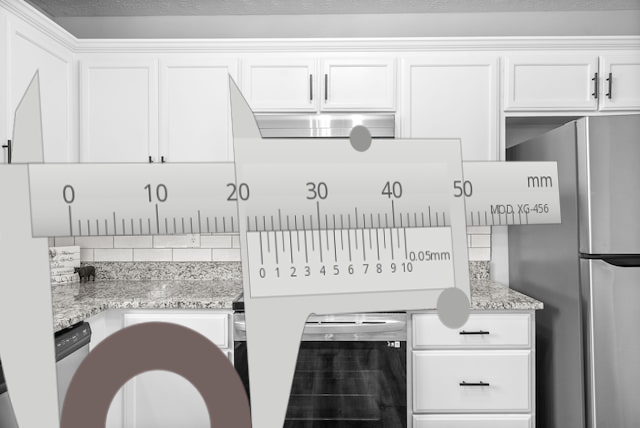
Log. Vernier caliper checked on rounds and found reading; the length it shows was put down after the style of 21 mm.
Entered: 22.4 mm
